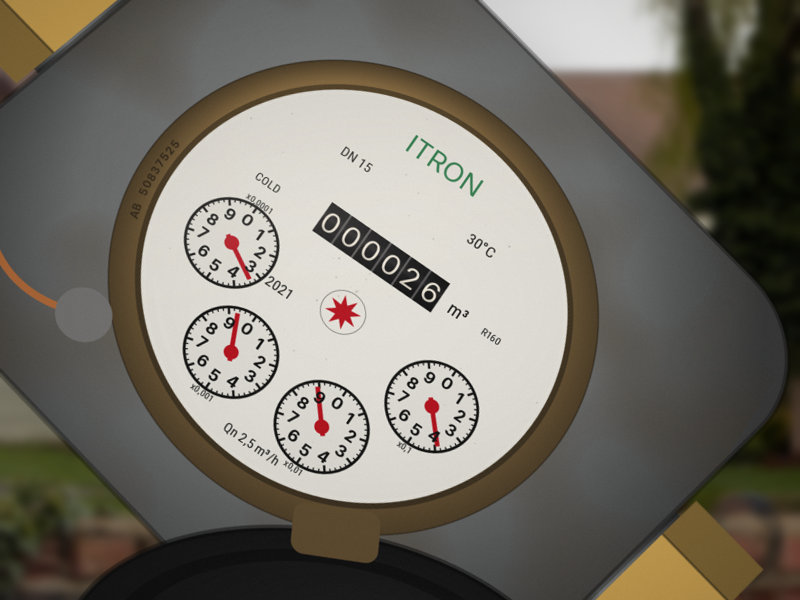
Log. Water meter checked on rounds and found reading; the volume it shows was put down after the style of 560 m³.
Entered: 26.3893 m³
